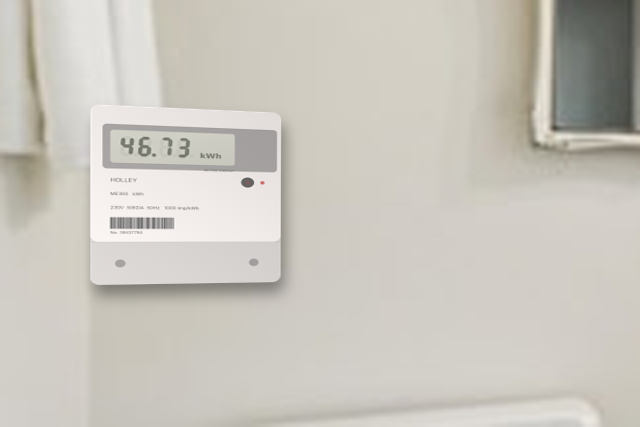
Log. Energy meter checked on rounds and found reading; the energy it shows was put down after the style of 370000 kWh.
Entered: 46.73 kWh
